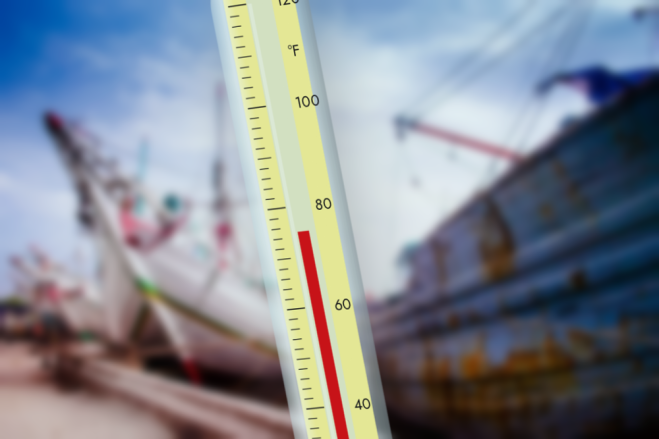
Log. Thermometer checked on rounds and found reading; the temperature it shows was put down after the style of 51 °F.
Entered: 75 °F
